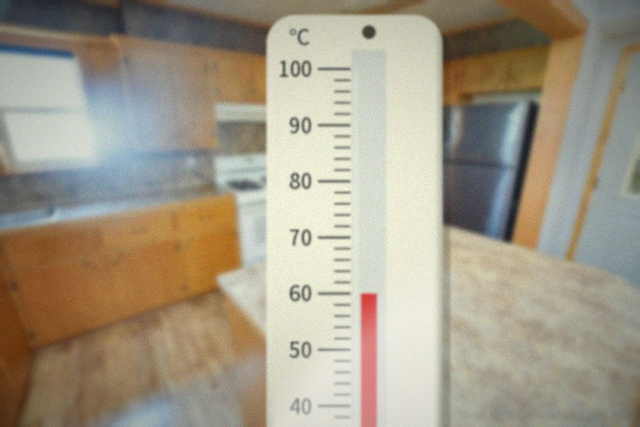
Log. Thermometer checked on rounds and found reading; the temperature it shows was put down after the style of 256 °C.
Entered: 60 °C
